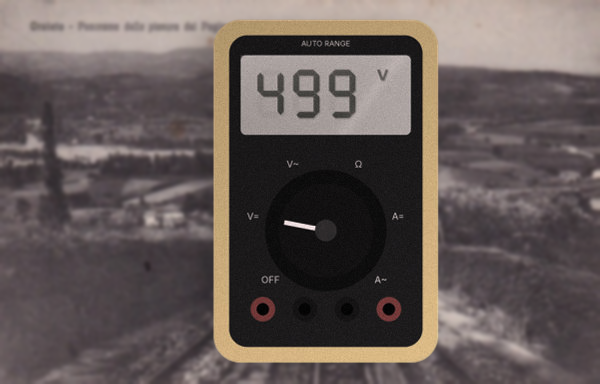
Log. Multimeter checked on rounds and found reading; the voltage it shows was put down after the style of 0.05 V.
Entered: 499 V
